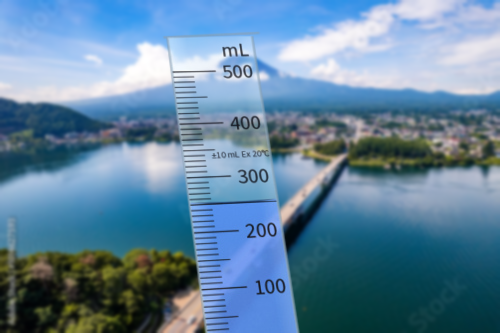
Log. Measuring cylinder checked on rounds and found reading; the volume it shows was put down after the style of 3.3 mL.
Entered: 250 mL
